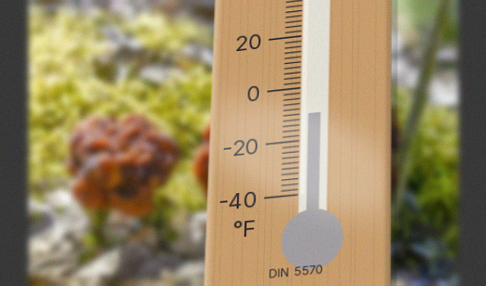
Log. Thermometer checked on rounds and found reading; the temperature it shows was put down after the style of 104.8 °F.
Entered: -10 °F
